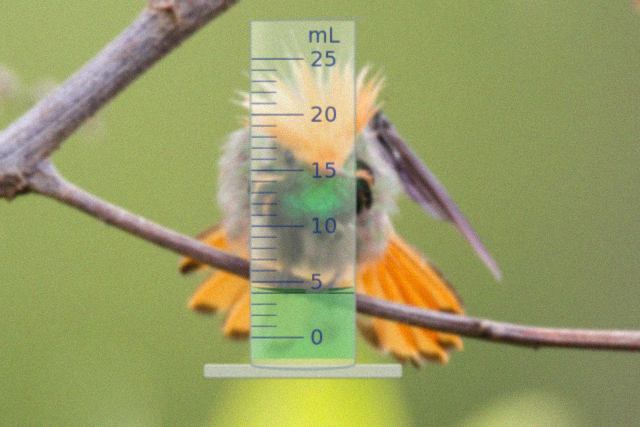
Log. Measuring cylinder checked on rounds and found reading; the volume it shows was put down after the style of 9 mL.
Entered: 4 mL
